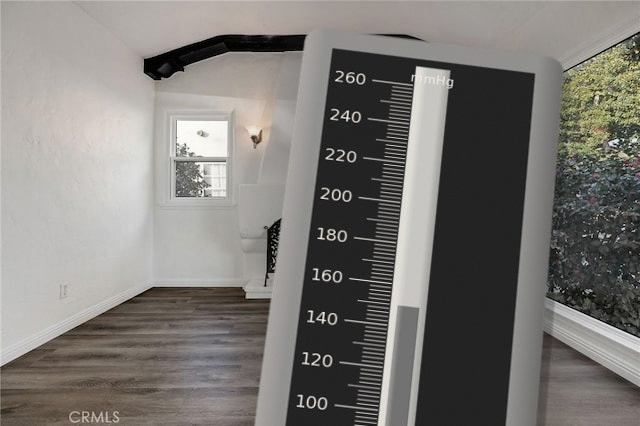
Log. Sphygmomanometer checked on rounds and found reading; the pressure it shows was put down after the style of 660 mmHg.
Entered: 150 mmHg
